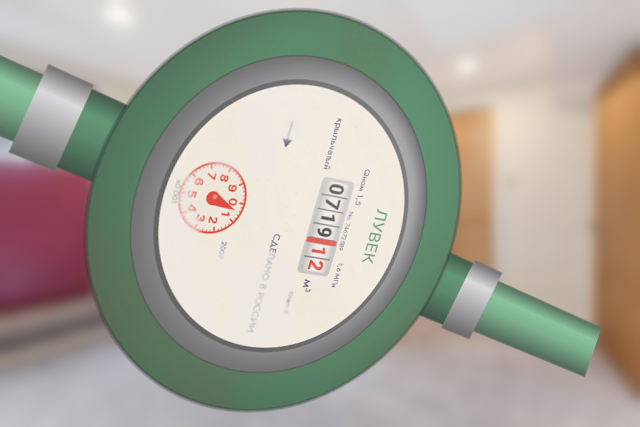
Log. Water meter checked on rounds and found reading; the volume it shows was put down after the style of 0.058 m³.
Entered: 719.120 m³
